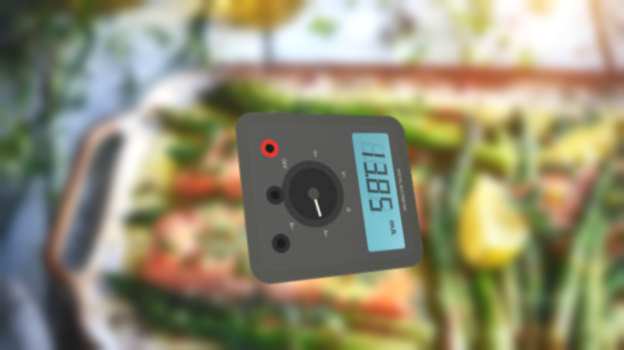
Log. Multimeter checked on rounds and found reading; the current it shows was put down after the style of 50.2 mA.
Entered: 13.85 mA
